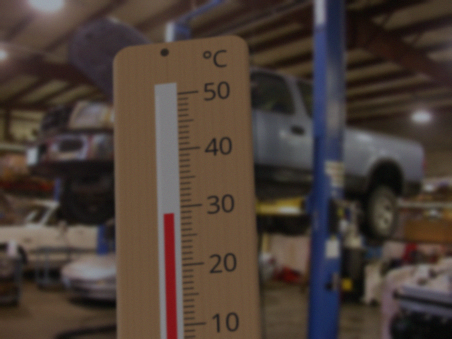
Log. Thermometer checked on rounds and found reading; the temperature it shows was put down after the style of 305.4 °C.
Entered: 29 °C
